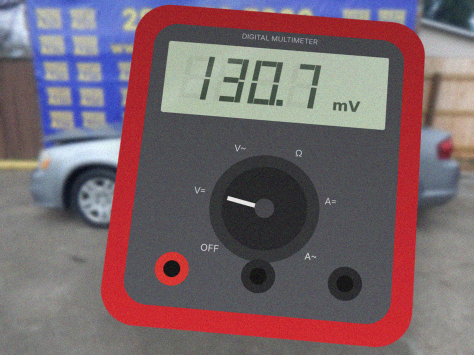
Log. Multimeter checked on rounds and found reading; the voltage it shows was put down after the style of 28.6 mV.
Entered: 130.7 mV
